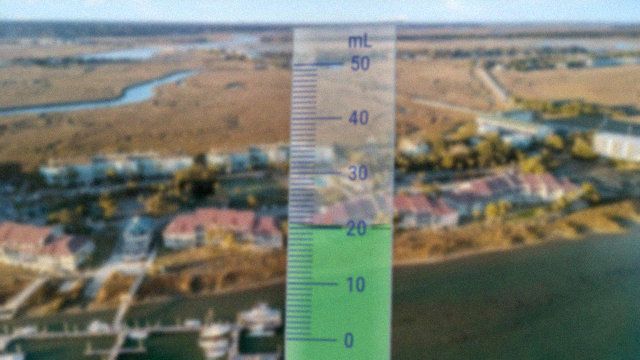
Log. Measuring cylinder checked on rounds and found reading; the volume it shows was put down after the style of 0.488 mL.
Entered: 20 mL
